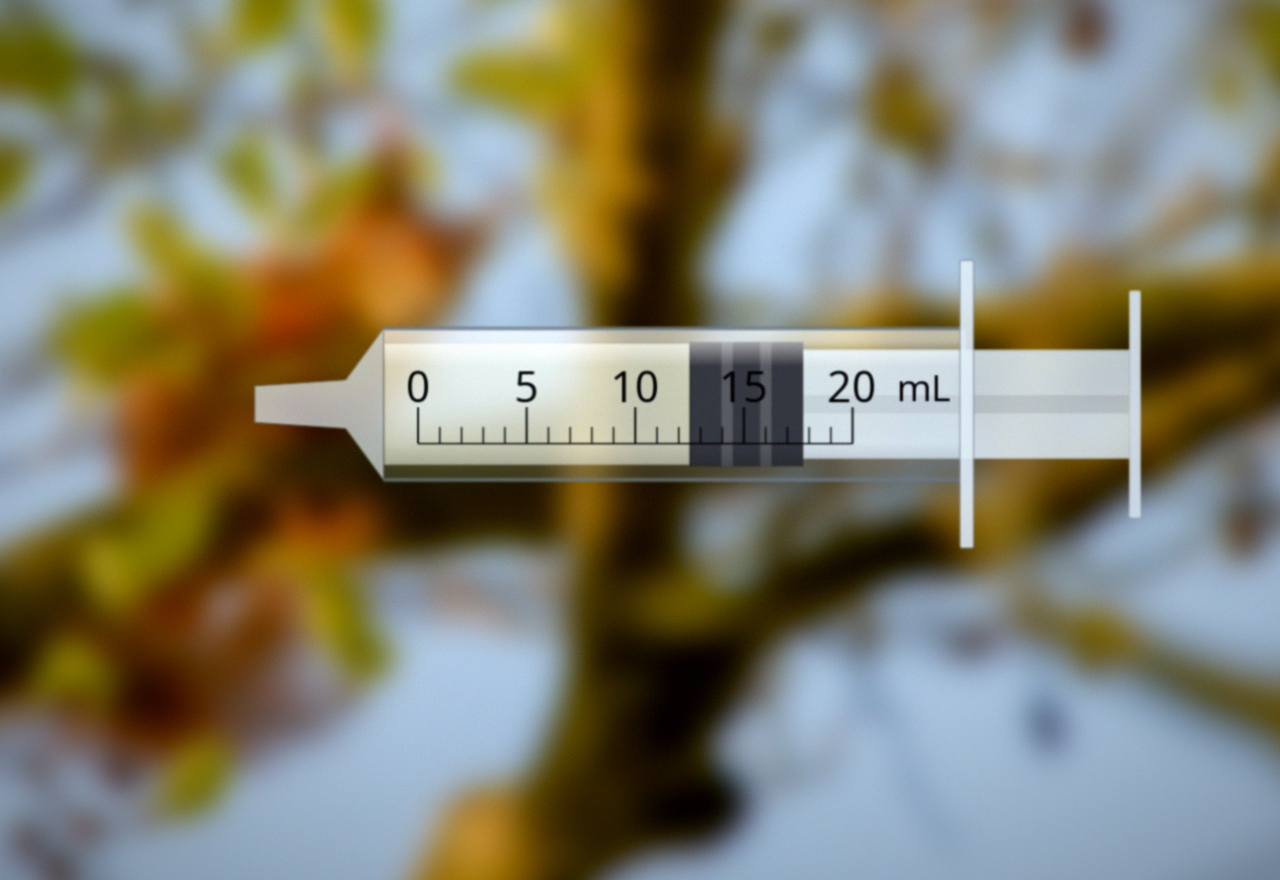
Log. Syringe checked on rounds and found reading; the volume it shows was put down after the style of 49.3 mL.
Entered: 12.5 mL
